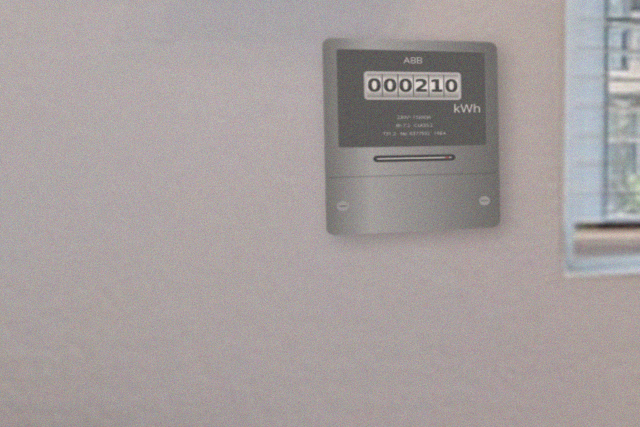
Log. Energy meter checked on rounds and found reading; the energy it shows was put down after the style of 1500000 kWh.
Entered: 210 kWh
